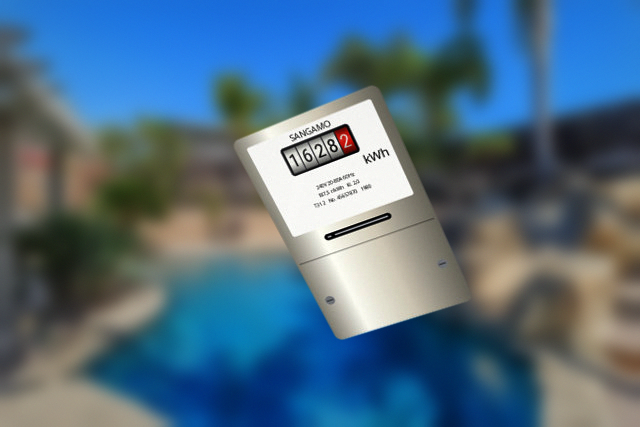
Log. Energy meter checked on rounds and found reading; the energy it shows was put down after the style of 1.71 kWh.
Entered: 1628.2 kWh
